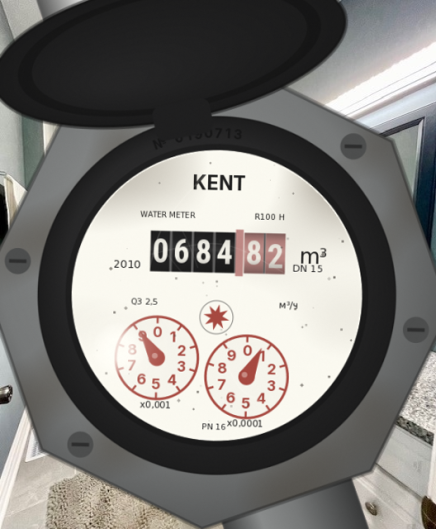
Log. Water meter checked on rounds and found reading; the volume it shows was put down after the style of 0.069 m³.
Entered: 684.8190 m³
